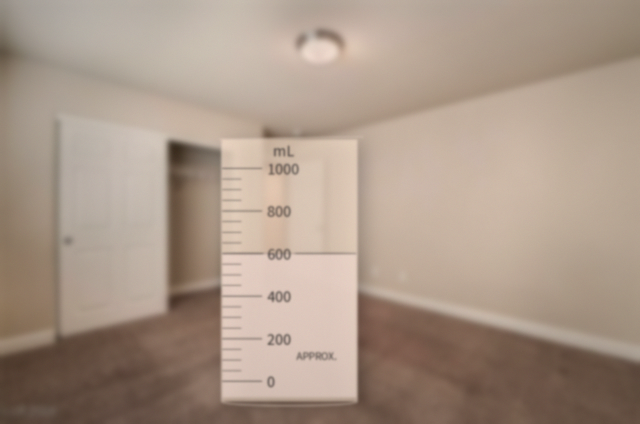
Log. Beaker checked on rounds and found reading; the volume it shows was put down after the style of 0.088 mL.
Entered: 600 mL
